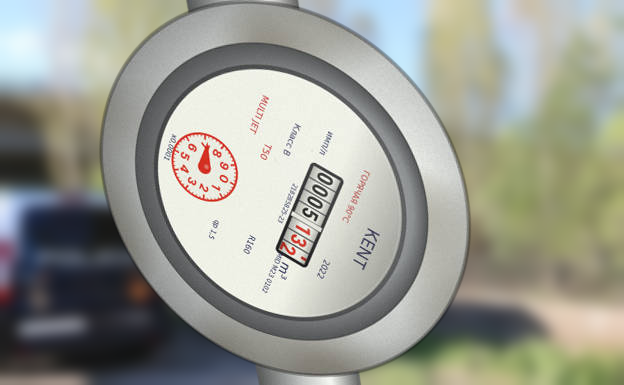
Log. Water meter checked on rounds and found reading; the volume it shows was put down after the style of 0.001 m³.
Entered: 5.1317 m³
